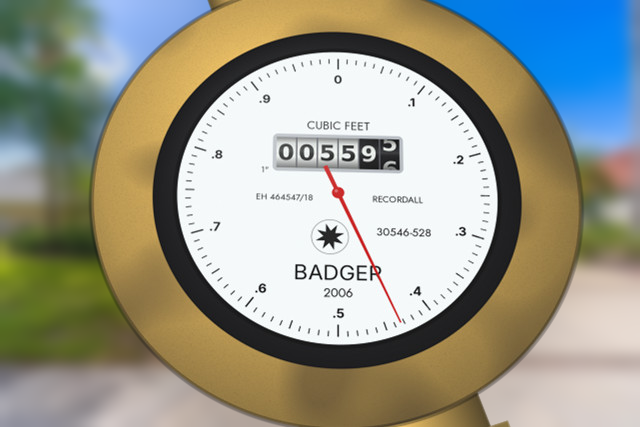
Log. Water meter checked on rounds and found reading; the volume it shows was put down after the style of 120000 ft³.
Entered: 5595.43 ft³
